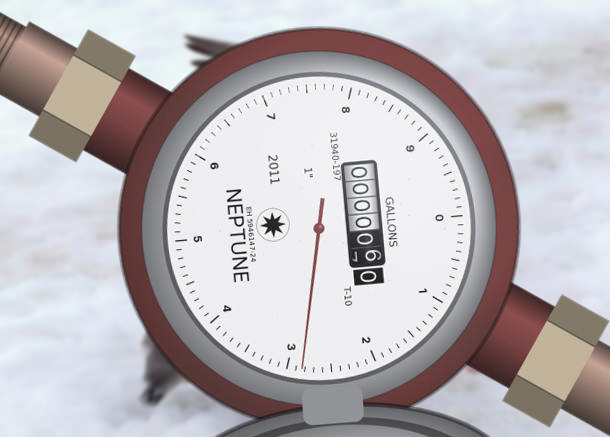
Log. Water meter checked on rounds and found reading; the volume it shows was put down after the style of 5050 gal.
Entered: 62.8 gal
